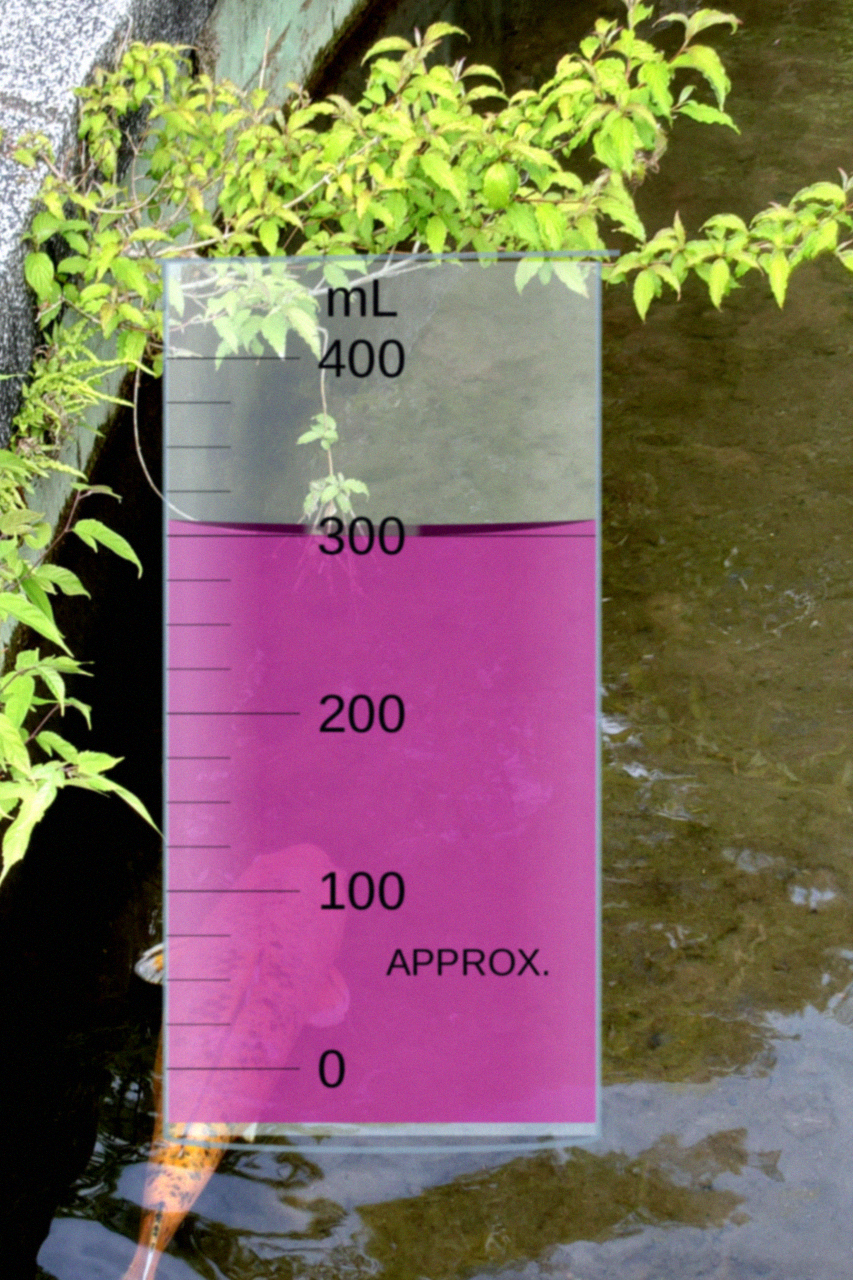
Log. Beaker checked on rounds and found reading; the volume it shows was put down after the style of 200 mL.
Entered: 300 mL
